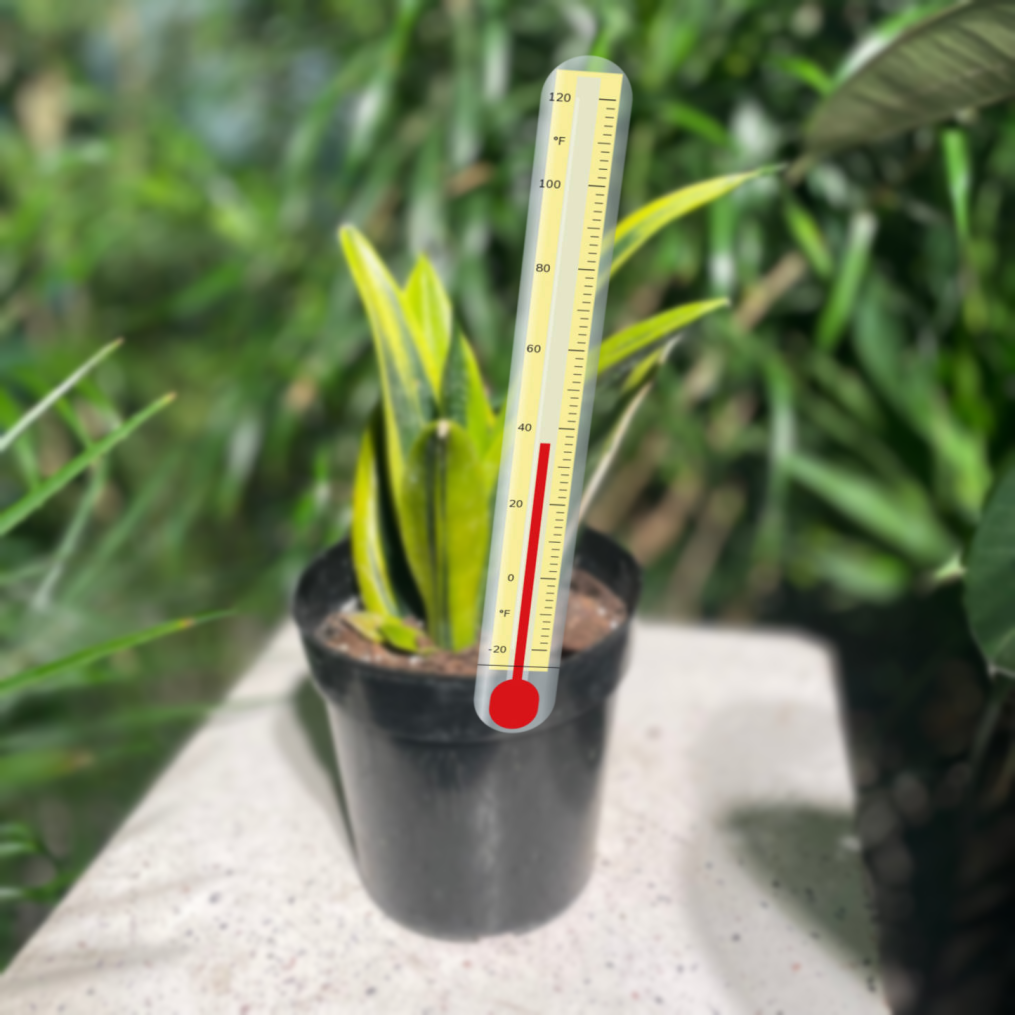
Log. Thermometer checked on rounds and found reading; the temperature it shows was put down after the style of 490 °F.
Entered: 36 °F
